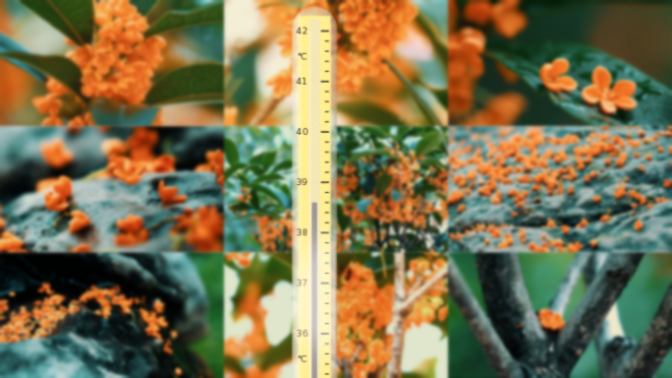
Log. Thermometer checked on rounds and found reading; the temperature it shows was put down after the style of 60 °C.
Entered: 38.6 °C
